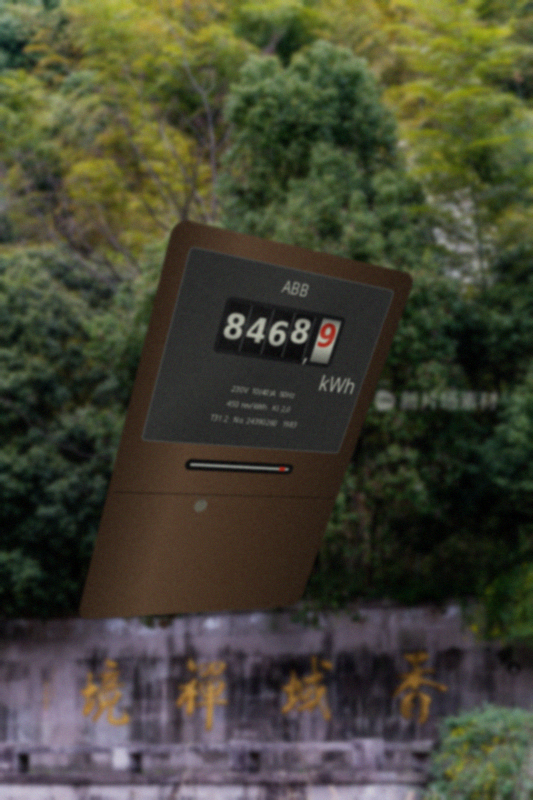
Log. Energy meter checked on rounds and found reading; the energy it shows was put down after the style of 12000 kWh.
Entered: 8468.9 kWh
